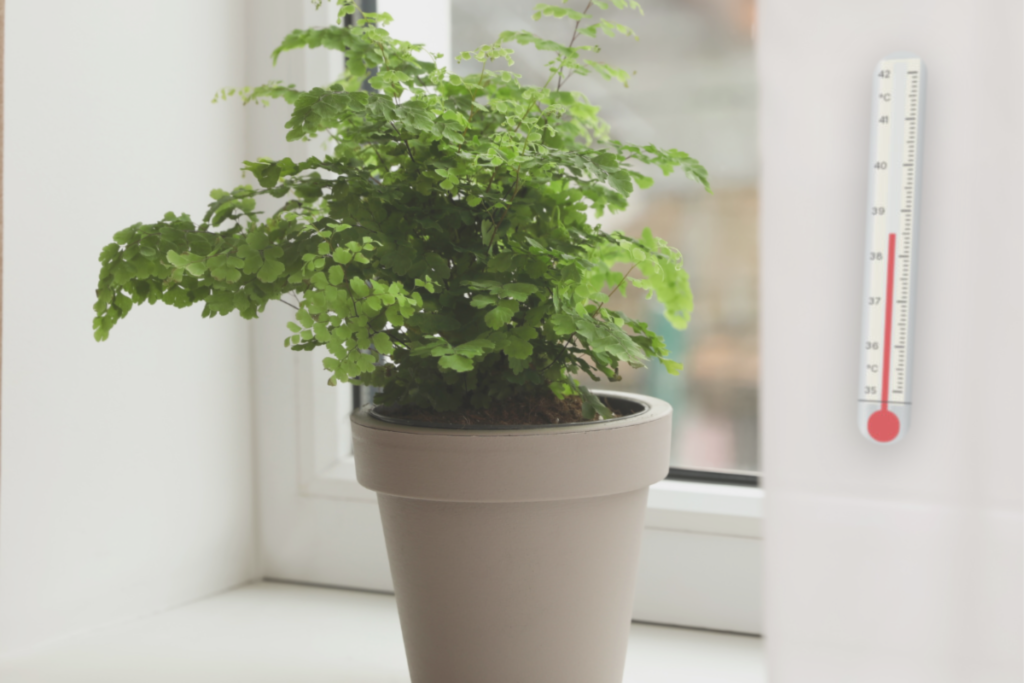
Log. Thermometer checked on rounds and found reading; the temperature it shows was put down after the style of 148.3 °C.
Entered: 38.5 °C
